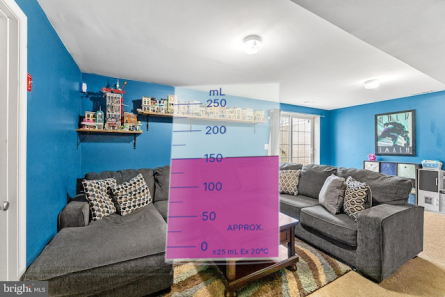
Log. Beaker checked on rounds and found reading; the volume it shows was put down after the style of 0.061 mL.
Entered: 150 mL
